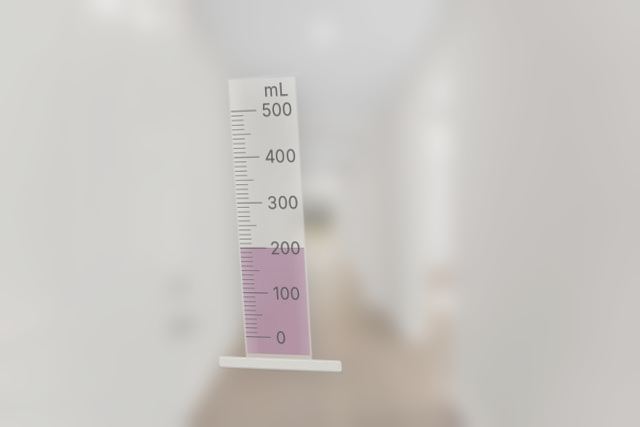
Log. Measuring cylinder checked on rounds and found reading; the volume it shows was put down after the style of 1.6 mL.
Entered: 200 mL
